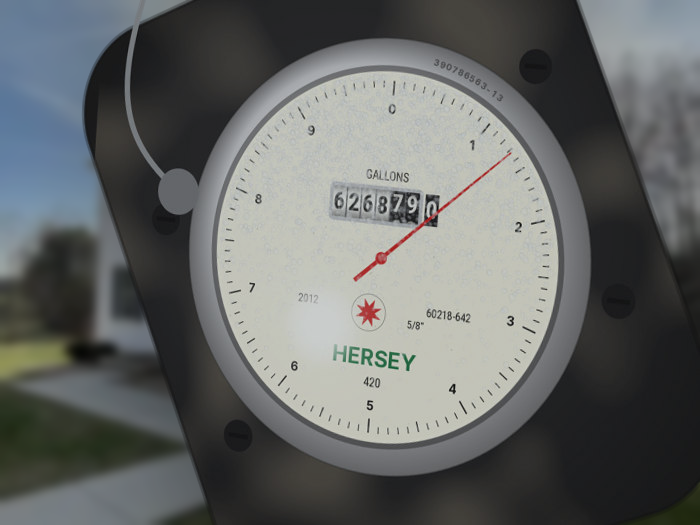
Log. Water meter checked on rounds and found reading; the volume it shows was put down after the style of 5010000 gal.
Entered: 6268791.3 gal
